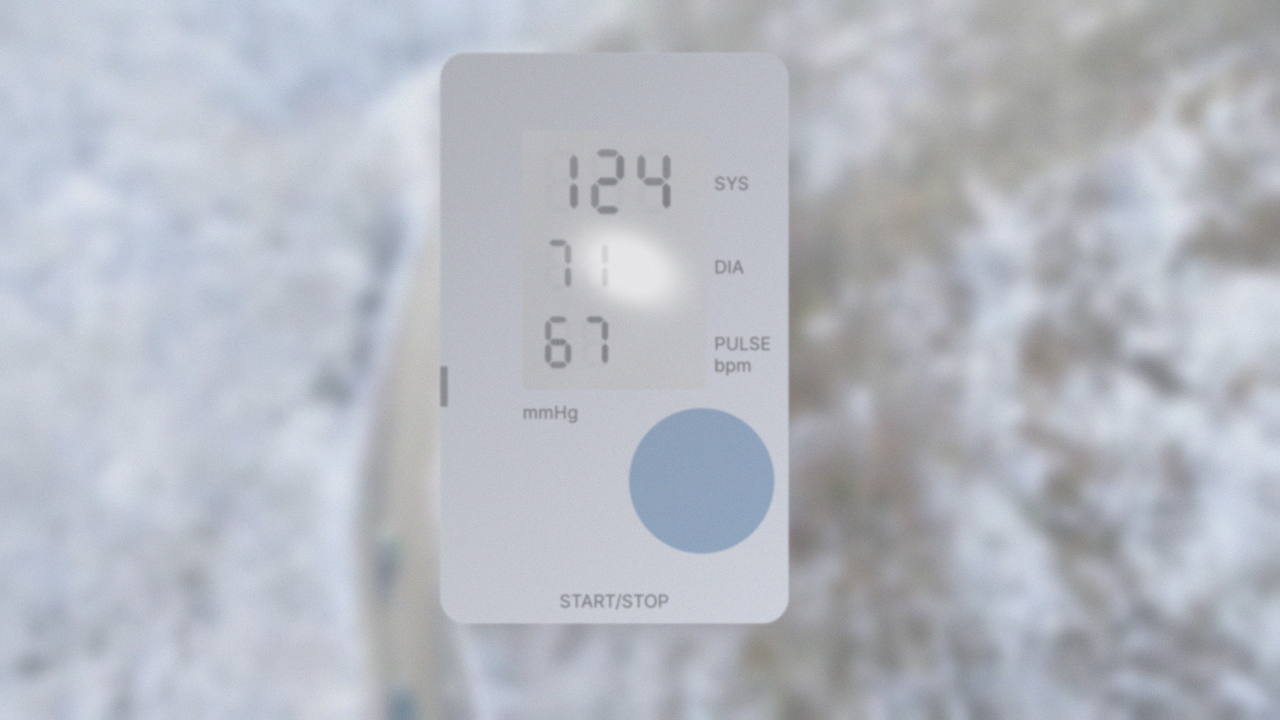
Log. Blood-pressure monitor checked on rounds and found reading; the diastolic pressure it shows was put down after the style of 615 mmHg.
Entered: 71 mmHg
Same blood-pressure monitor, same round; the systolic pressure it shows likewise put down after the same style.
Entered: 124 mmHg
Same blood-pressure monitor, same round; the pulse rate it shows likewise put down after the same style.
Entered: 67 bpm
